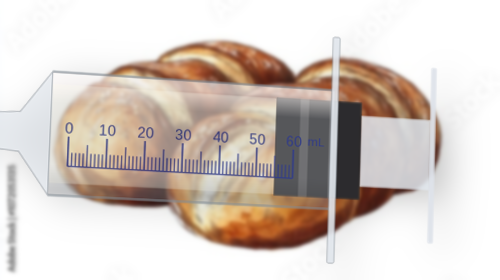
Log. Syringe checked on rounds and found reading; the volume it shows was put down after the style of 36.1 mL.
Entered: 55 mL
